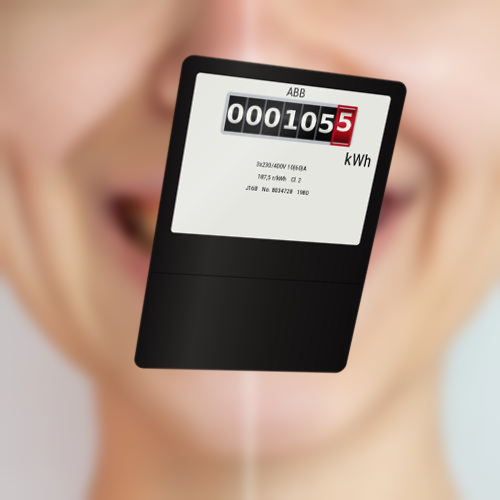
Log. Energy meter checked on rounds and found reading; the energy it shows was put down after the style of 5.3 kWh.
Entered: 105.5 kWh
